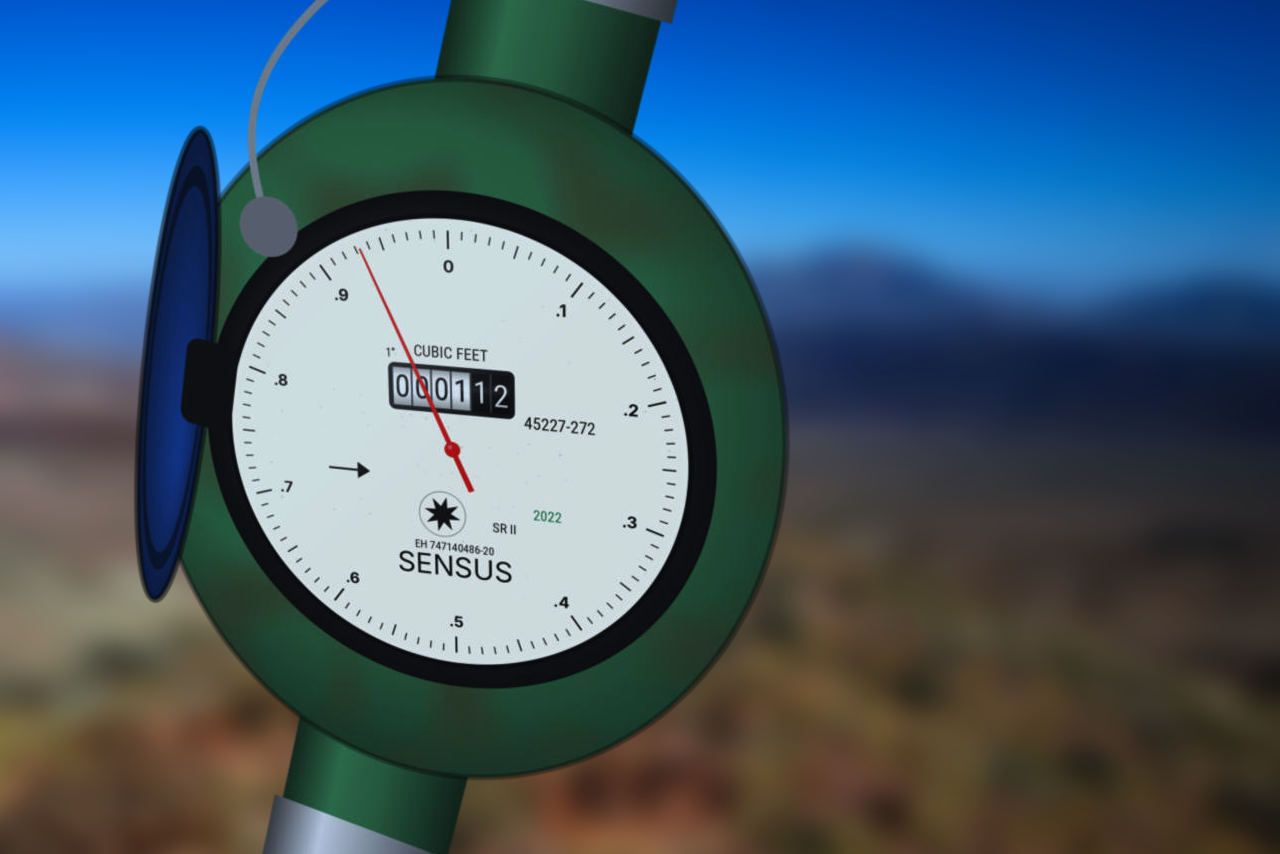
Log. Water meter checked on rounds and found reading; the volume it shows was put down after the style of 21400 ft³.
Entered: 111.93 ft³
